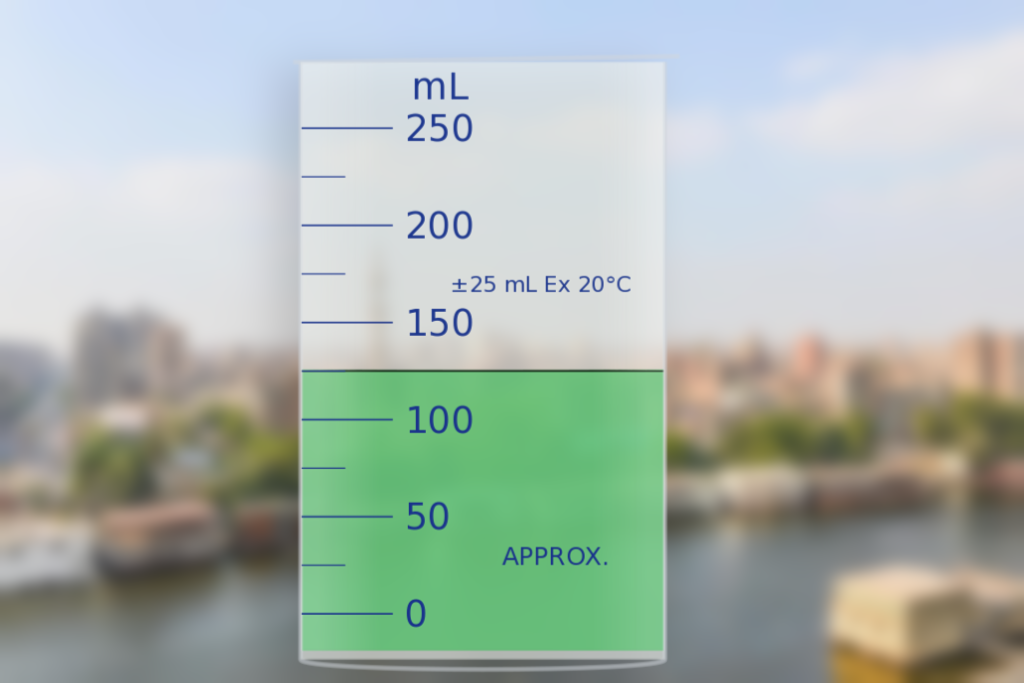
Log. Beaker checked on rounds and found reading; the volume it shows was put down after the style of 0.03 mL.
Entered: 125 mL
